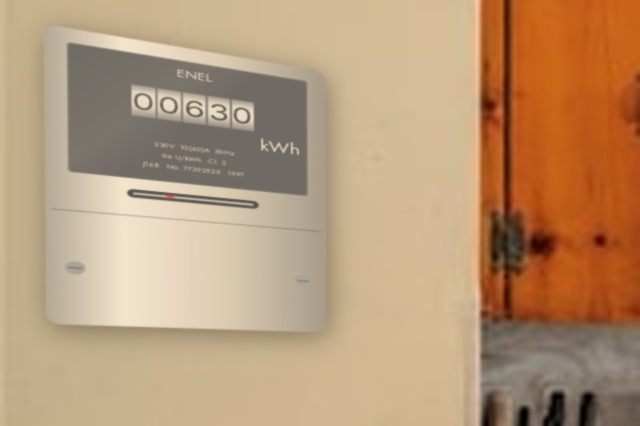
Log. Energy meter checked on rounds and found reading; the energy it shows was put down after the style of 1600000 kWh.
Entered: 630 kWh
